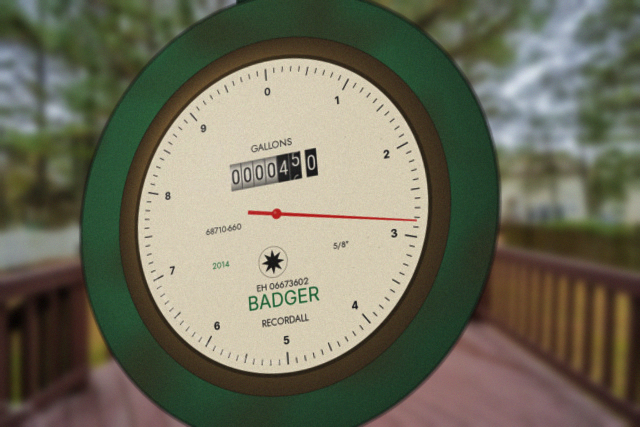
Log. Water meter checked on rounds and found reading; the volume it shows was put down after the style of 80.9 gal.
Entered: 452.8 gal
